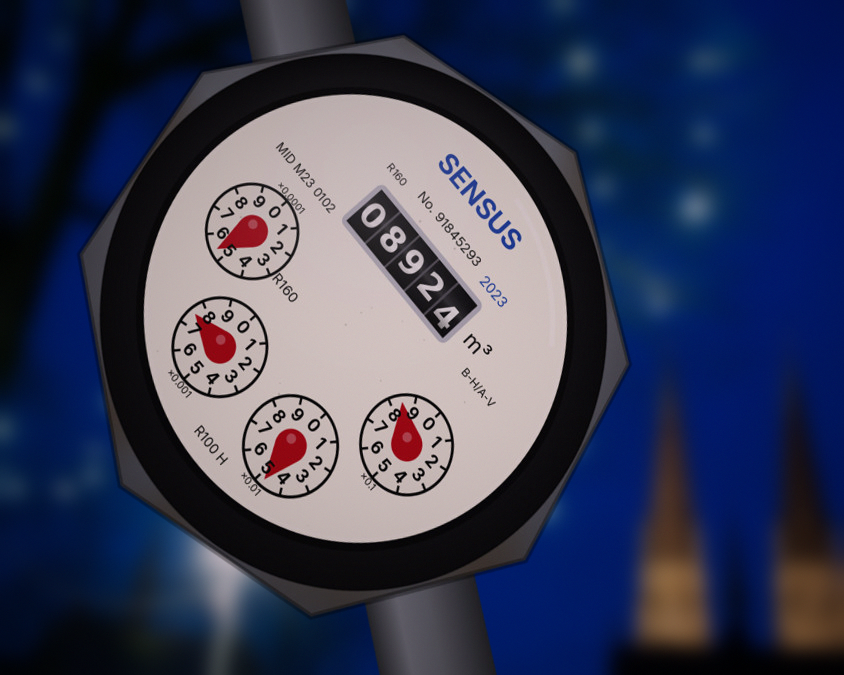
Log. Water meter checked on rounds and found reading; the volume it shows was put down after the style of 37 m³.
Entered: 8923.8475 m³
